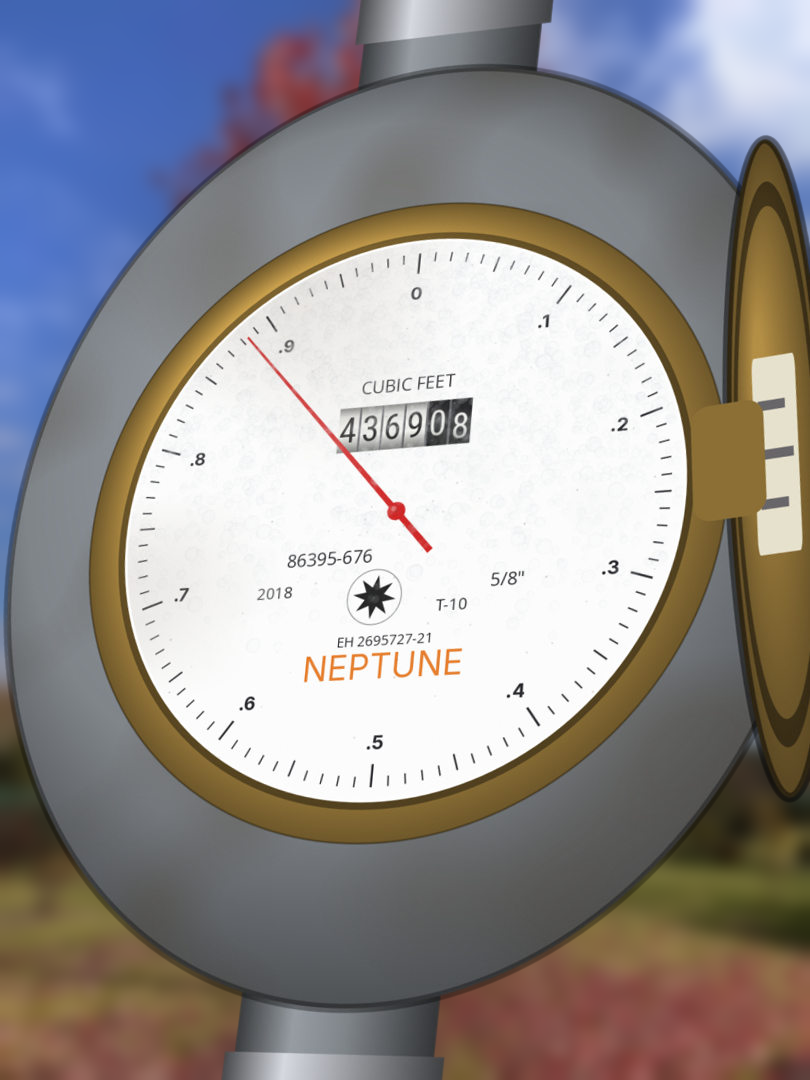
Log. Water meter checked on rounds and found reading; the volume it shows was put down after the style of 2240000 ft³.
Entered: 436907.88 ft³
